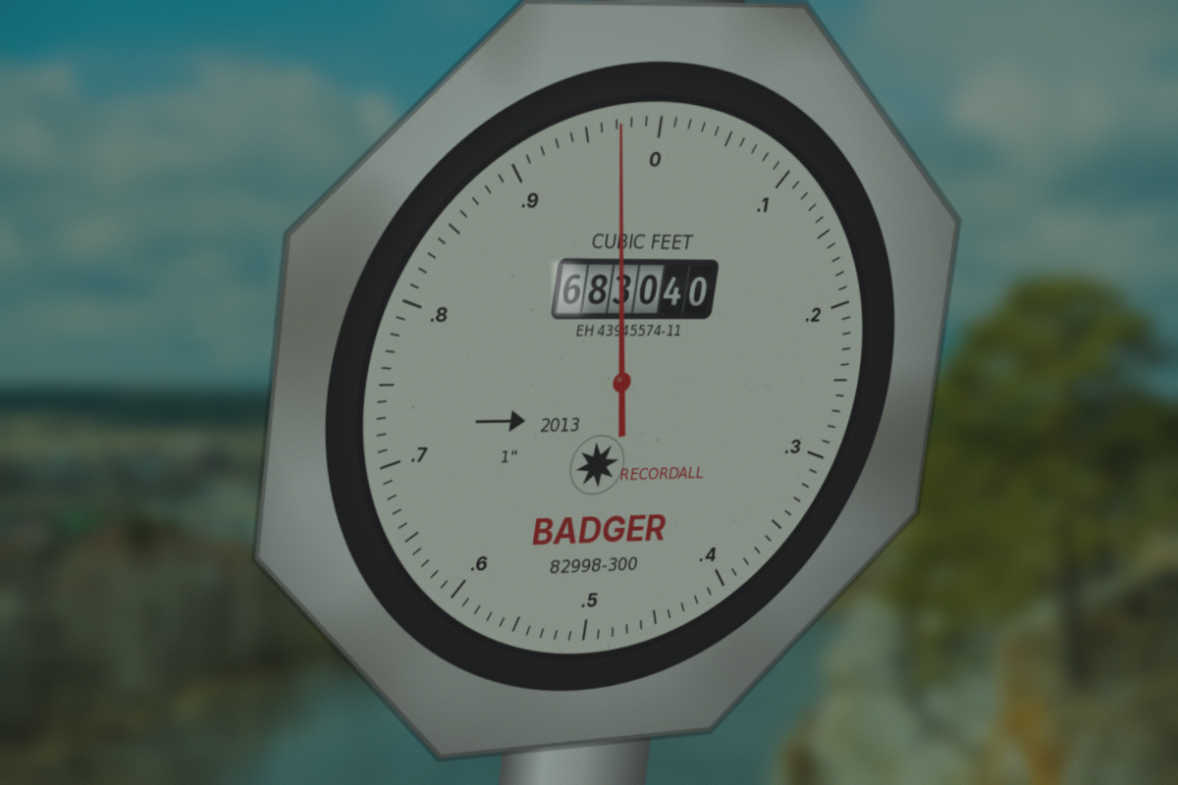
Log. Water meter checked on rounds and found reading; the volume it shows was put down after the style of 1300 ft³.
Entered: 683039.97 ft³
